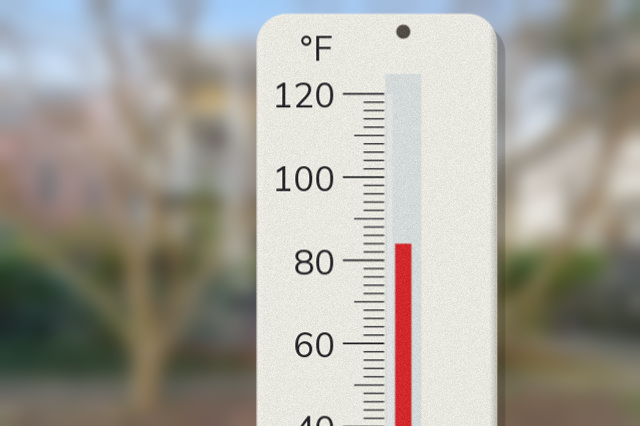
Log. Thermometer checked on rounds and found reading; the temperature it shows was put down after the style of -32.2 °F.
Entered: 84 °F
